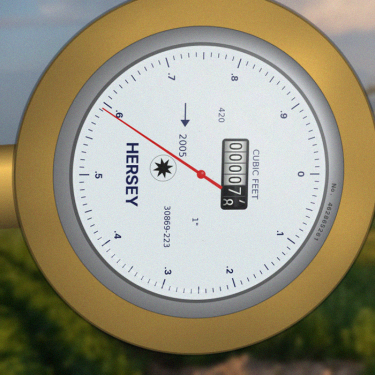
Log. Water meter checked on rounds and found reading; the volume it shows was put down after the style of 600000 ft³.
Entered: 77.59 ft³
